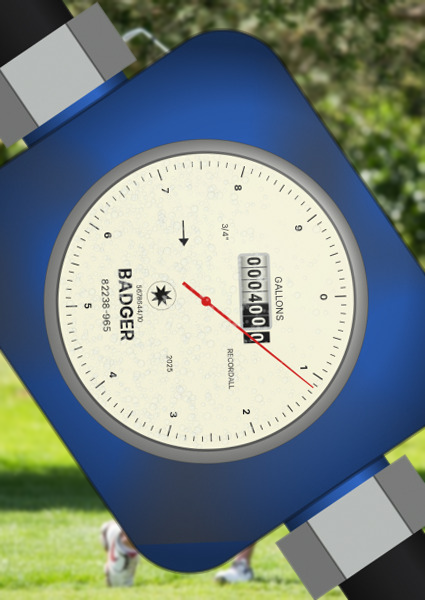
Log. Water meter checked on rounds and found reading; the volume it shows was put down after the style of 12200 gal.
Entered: 4001.1 gal
